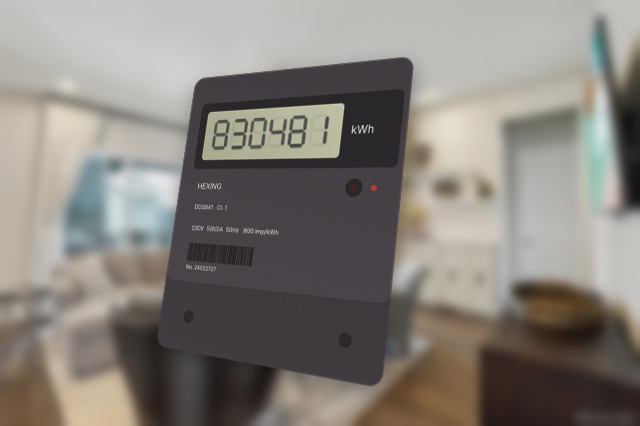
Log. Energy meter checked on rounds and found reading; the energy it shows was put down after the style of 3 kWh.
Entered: 830481 kWh
